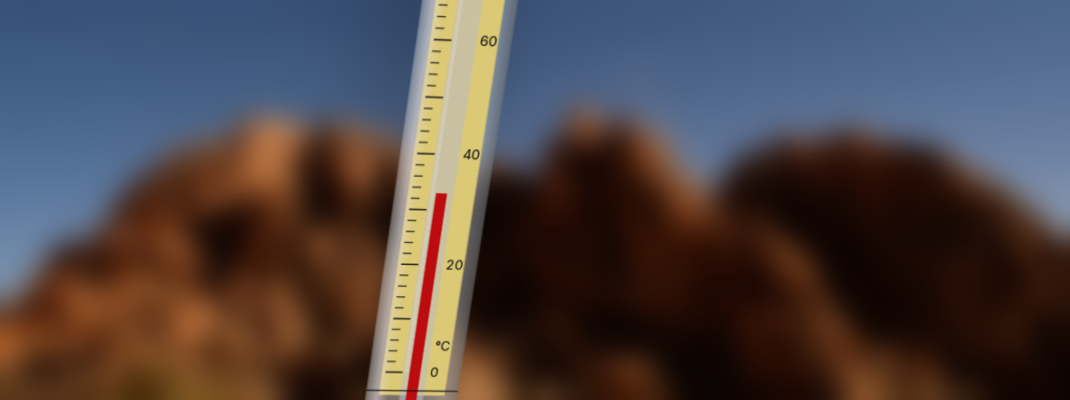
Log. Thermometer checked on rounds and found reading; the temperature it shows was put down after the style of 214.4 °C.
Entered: 33 °C
